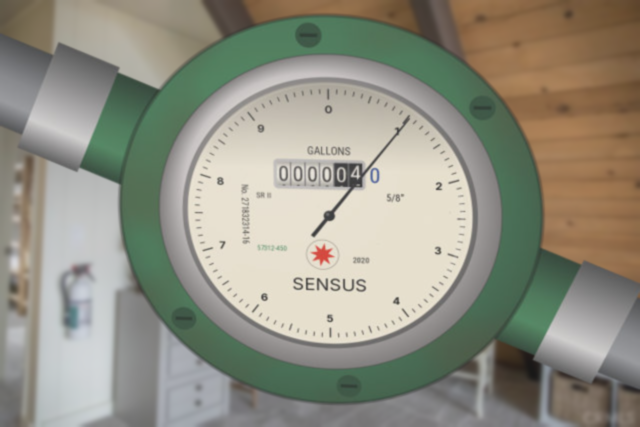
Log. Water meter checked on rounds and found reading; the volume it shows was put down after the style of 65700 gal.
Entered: 41.0 gal
